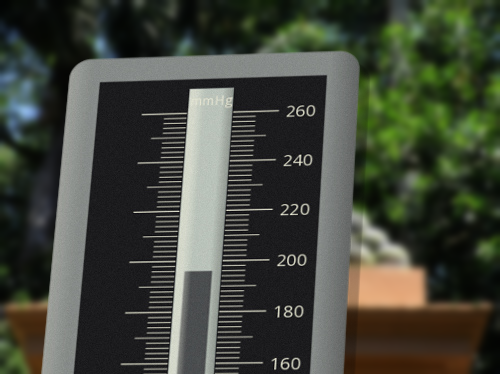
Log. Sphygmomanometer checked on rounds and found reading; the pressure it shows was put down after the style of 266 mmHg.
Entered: 196 mmHg
